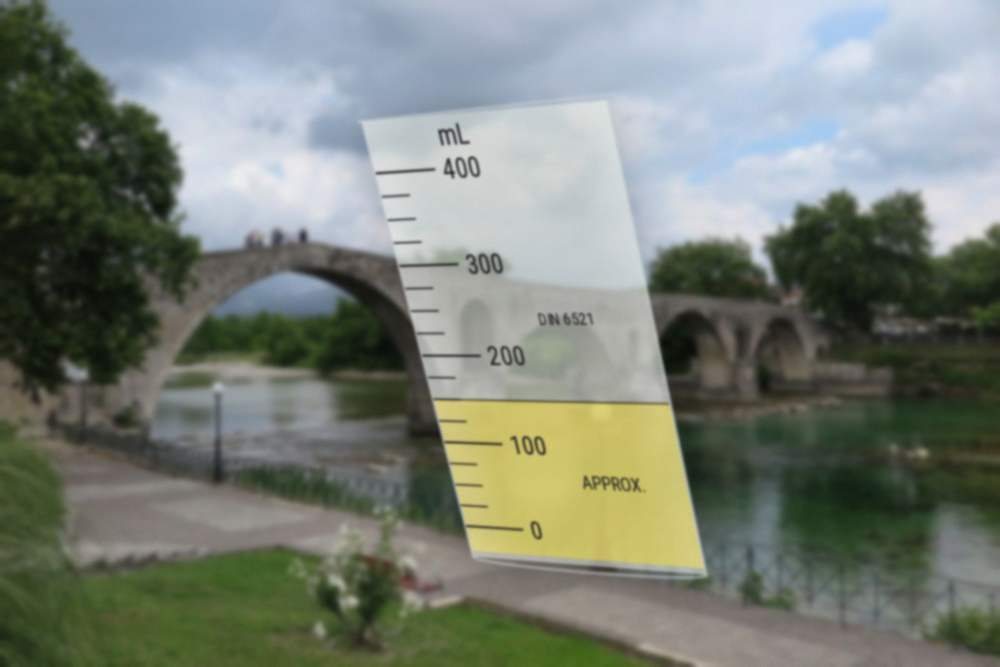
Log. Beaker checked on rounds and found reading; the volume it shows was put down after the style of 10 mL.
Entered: 150 mL
